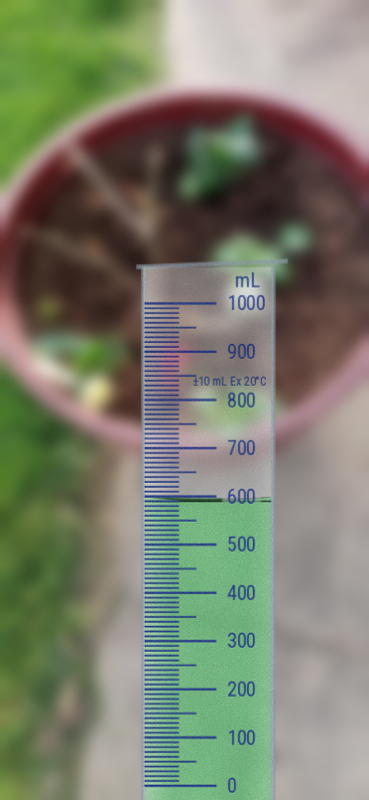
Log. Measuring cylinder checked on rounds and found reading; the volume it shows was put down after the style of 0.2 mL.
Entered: 590 mL
